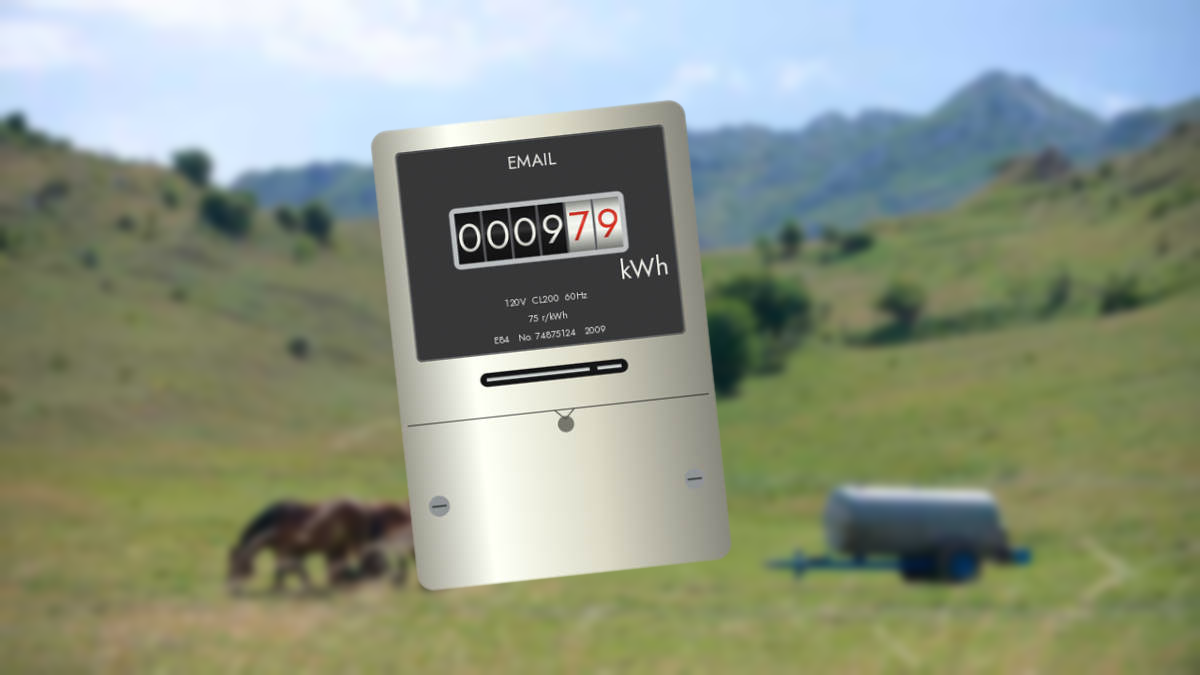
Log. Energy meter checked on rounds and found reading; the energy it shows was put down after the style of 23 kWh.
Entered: 9.79 kWh
